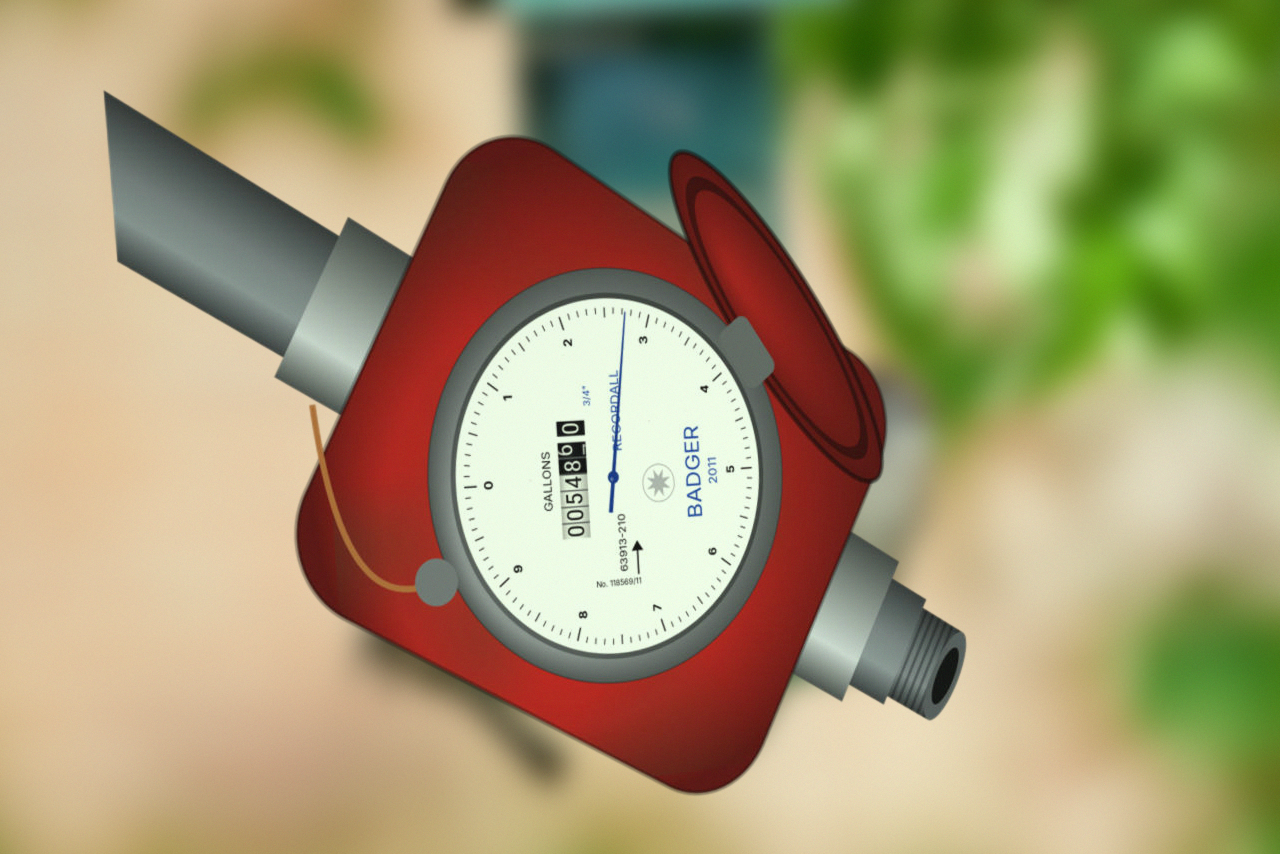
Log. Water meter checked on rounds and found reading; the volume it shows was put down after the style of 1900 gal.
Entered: 54862.7 gal
